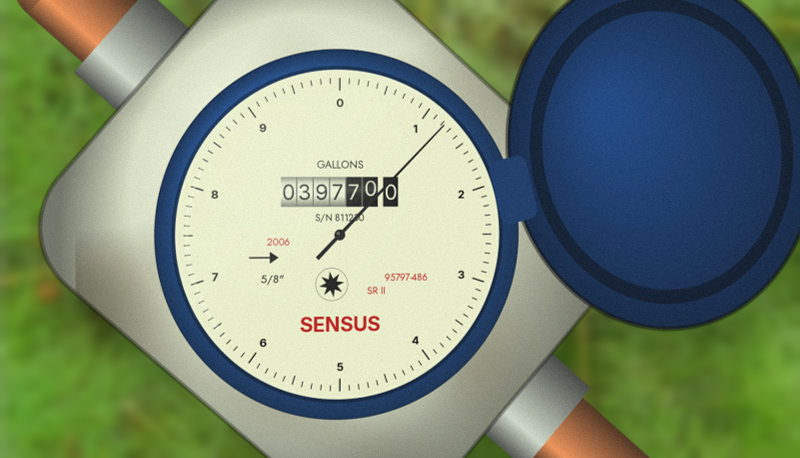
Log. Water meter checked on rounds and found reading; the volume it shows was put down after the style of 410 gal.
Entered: 397701.2 gal
